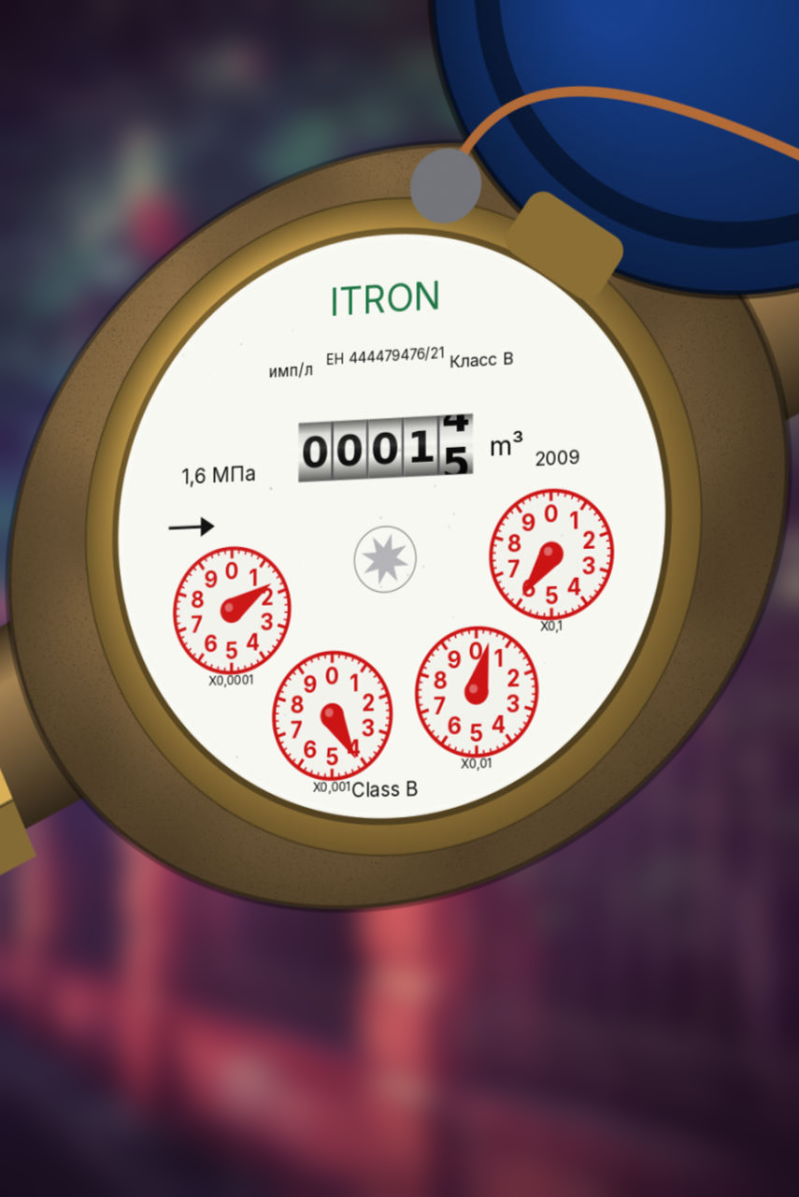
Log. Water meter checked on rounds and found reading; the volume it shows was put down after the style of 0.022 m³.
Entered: 14.6041 m³
